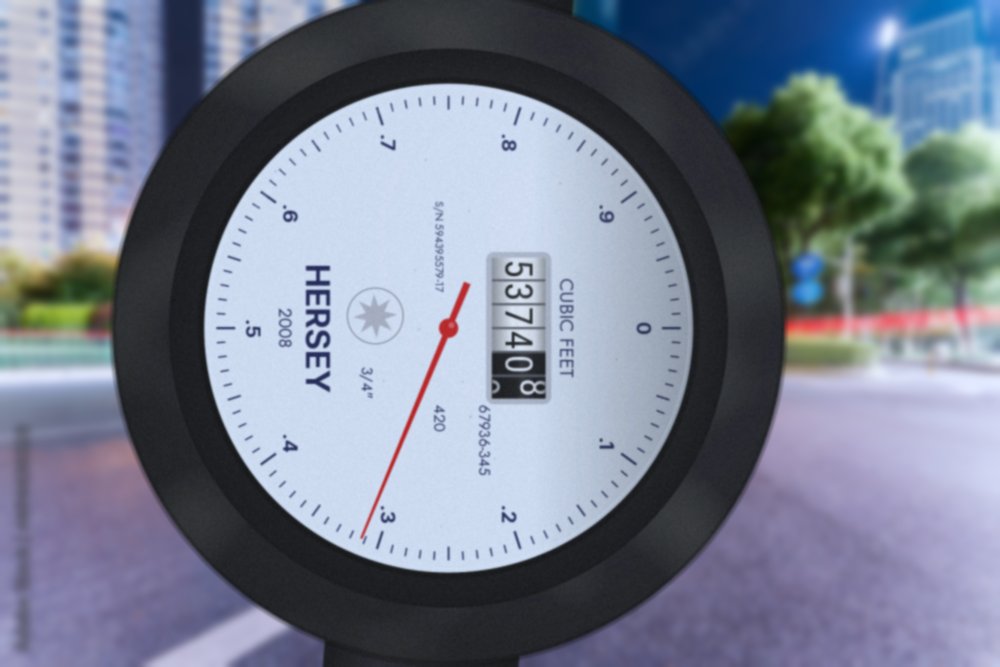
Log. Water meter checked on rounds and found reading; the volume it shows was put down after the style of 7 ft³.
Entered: 537408.31 ft³
